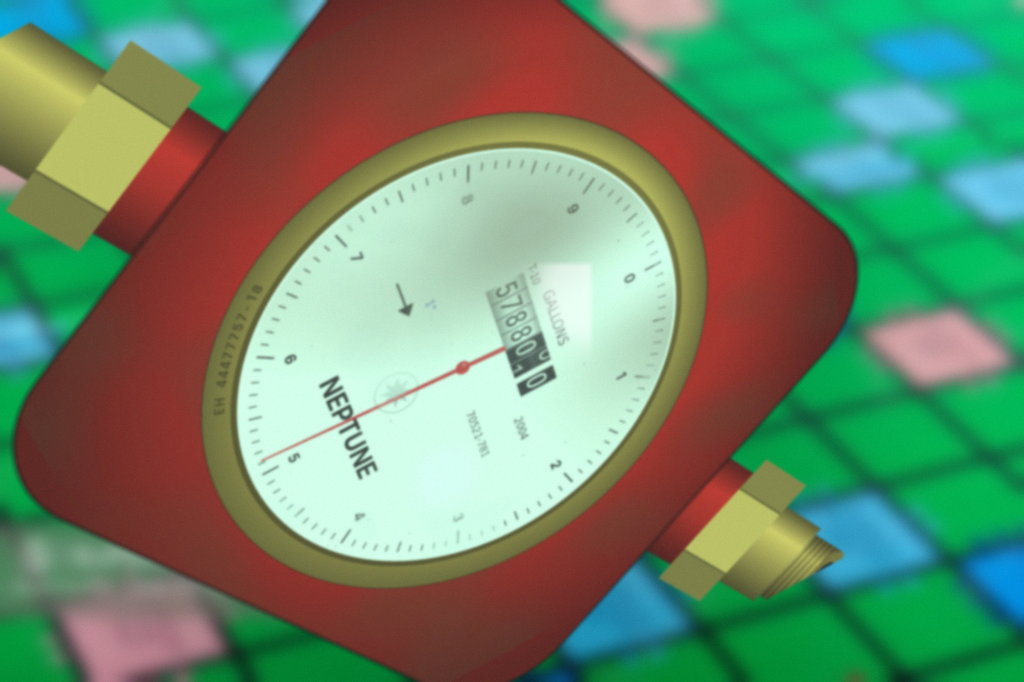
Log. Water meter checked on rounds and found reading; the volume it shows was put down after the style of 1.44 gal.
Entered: 5788005.1 gal
